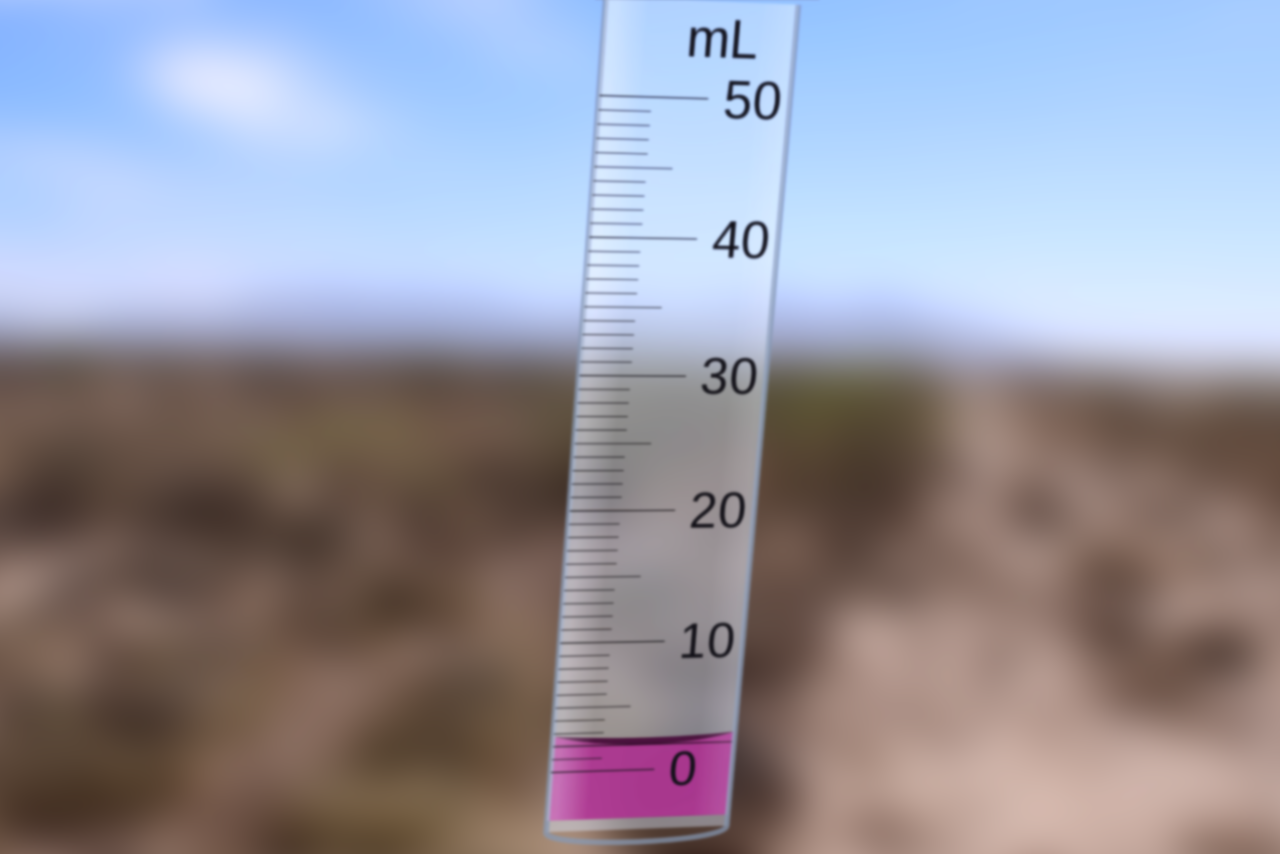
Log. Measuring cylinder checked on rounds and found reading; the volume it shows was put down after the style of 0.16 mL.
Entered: 2 mL
